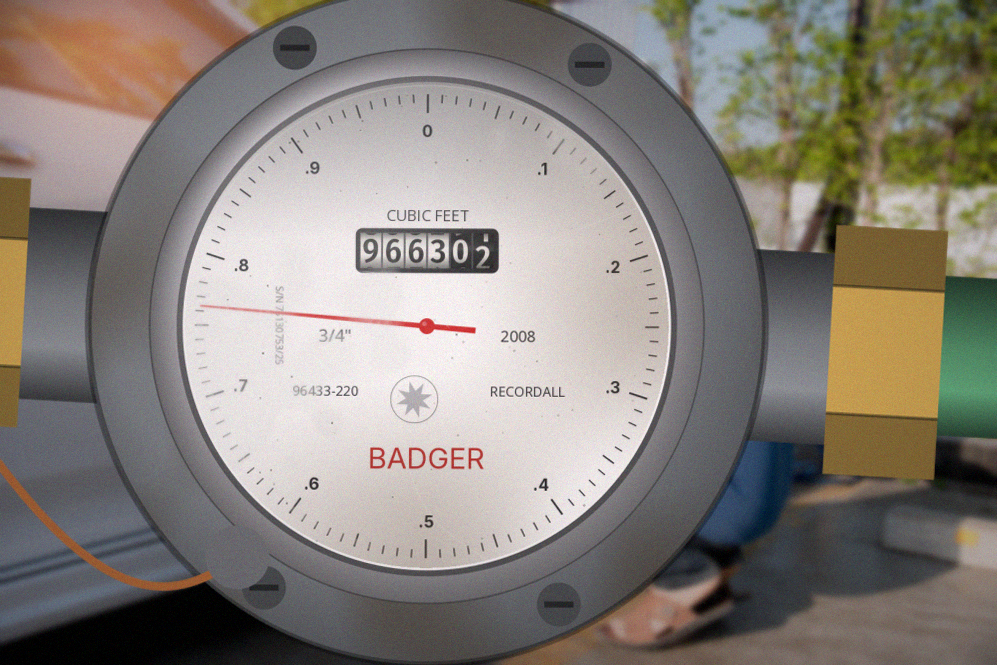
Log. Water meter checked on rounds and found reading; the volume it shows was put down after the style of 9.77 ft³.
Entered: 966301.76 ft³
